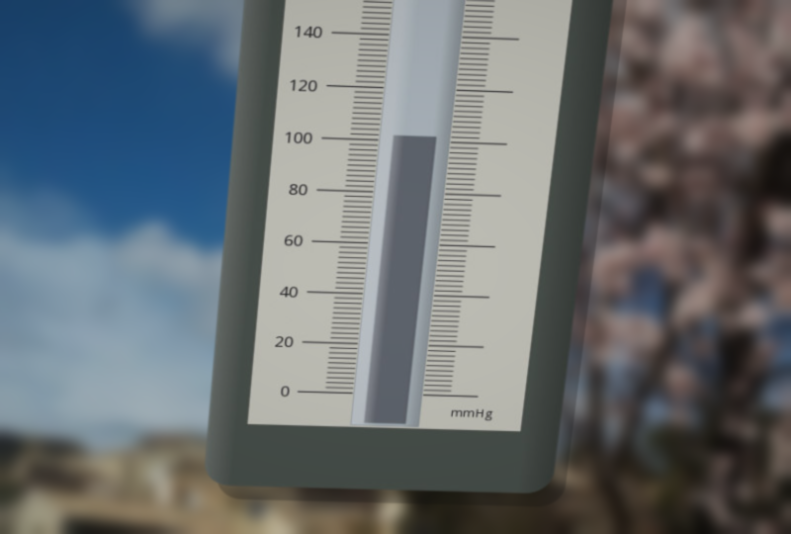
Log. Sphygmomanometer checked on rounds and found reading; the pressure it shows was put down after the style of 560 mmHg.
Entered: 102 mmHg
